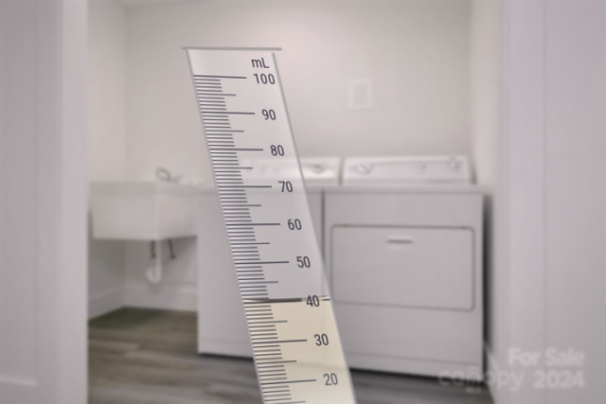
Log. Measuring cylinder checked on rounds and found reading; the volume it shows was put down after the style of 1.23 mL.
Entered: 40 mL
